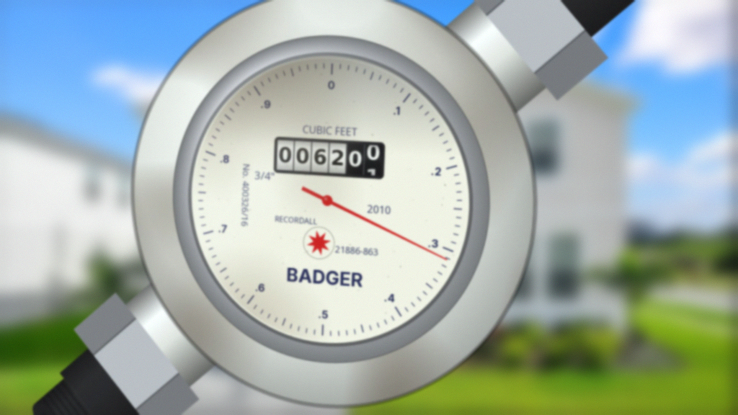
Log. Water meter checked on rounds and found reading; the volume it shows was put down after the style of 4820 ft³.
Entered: 6200.31 ft³
